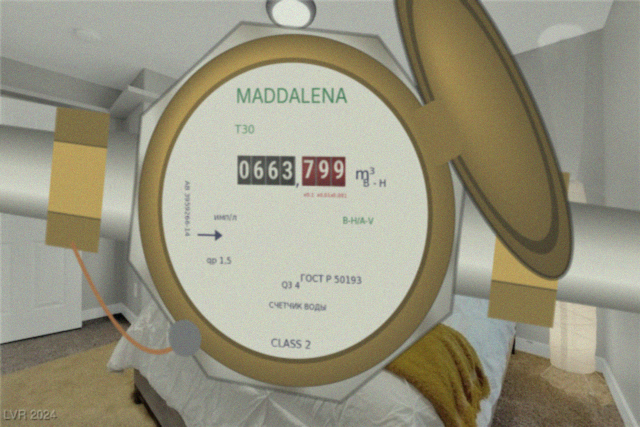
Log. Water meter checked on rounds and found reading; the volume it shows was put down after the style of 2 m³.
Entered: 663.799 m³
